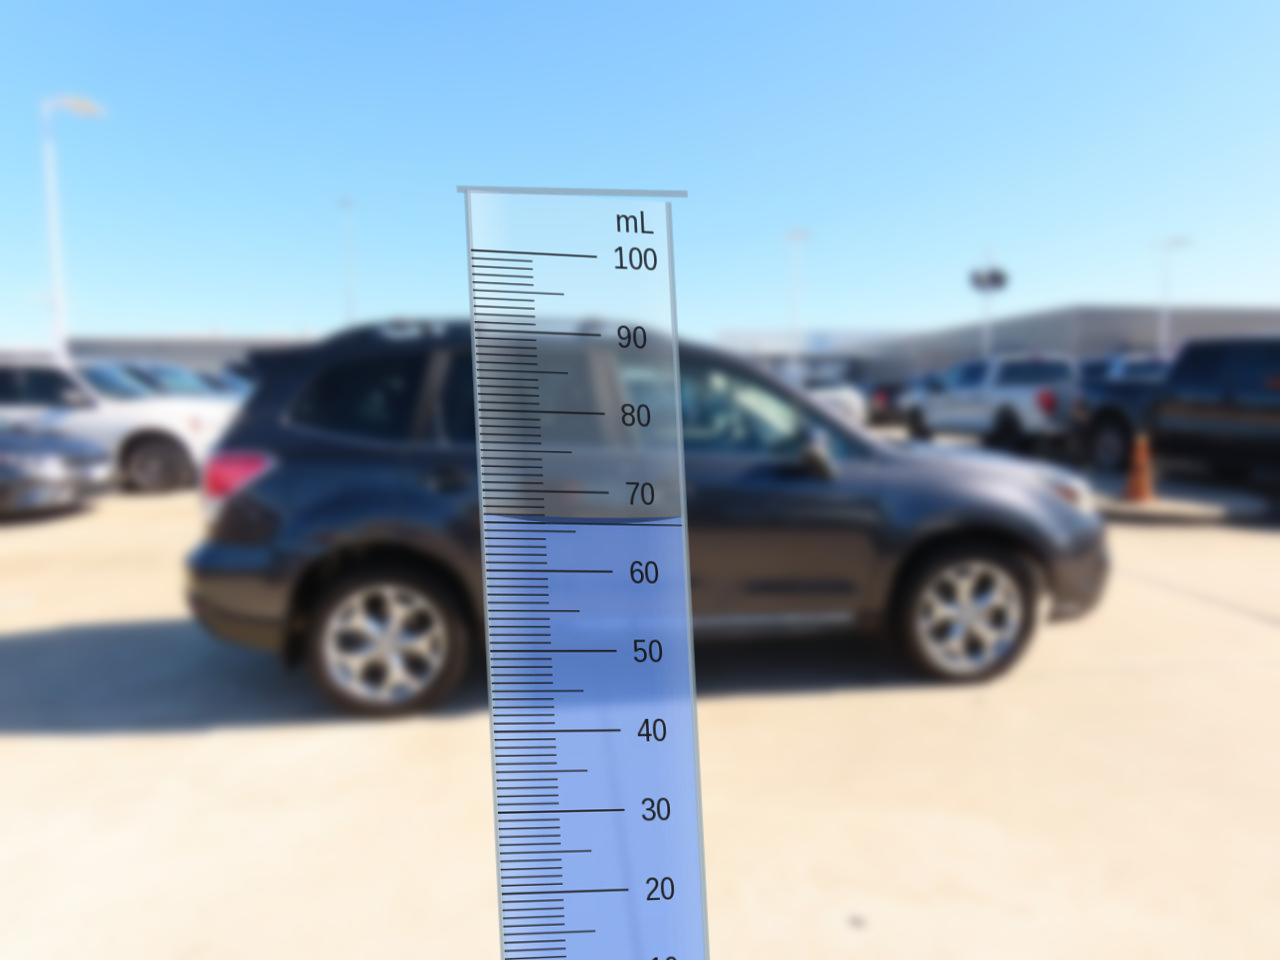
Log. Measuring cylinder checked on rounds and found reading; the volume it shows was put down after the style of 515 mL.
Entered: 66 mL
